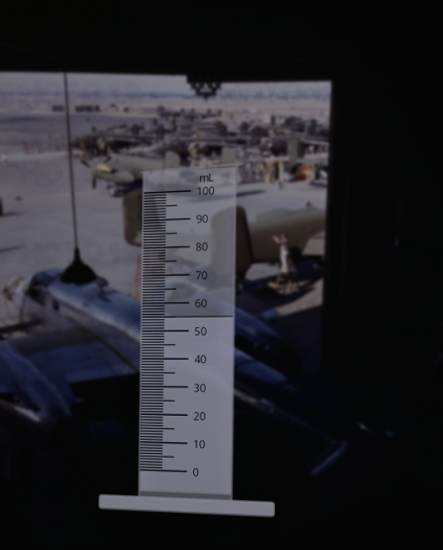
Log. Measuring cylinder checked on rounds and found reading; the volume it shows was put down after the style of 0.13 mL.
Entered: 55 mL
